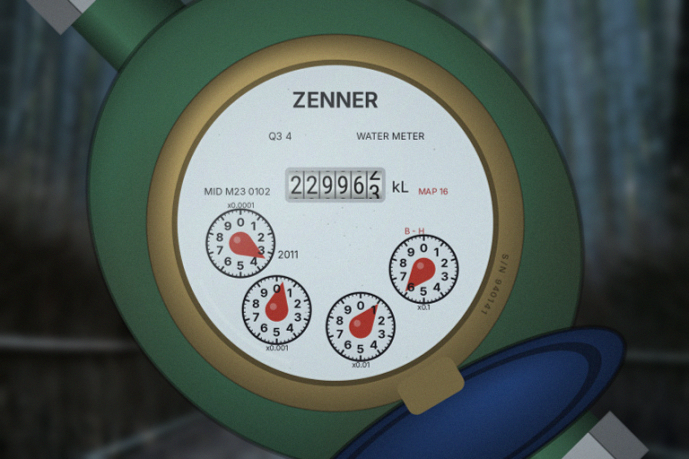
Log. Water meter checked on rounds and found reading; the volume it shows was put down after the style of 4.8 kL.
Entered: 229962.6103 kL
